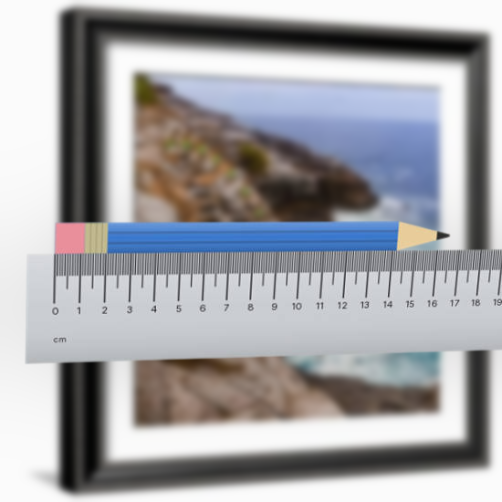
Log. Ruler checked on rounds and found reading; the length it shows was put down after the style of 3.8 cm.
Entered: 16.5 cm
